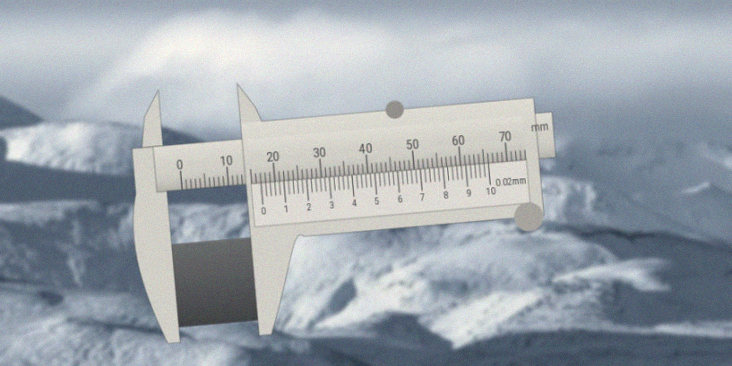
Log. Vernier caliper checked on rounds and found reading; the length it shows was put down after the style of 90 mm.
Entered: 17.0 mm
